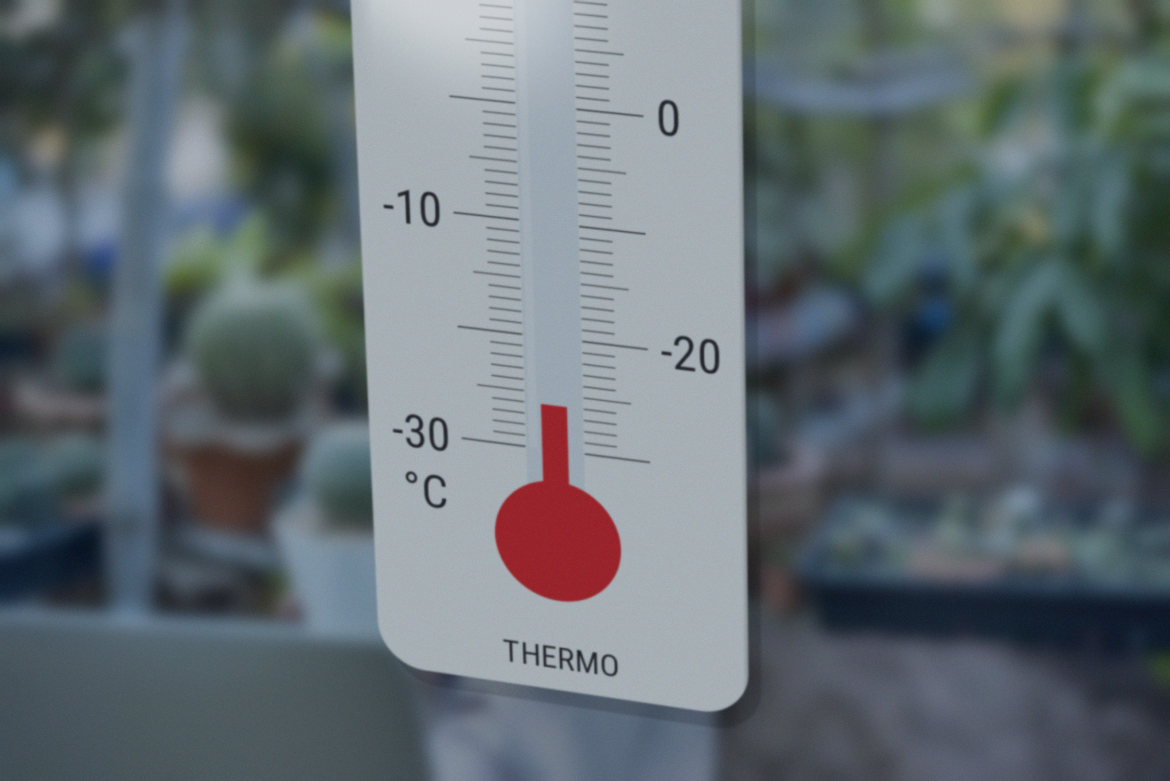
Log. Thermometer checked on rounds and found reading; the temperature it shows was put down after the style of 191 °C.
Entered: -26 °C
